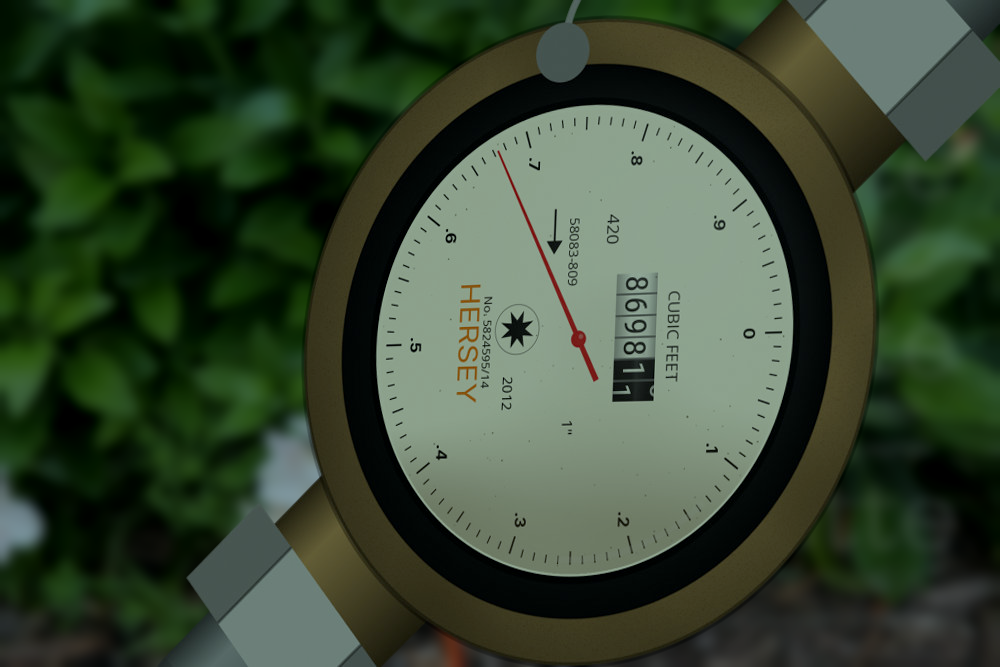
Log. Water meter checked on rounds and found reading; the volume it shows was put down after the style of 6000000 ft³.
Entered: 869810.67 ft³
